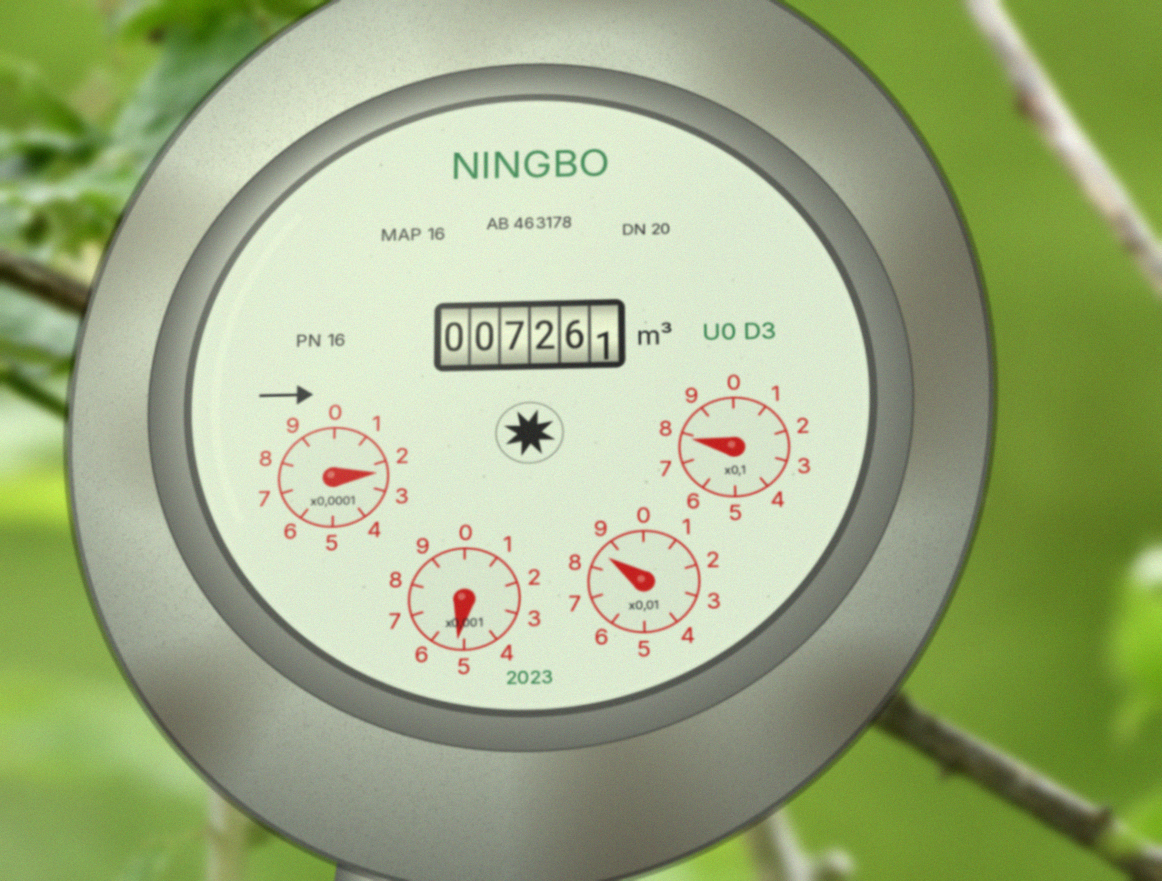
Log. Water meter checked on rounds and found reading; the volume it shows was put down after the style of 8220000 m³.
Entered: 7260.7852 m³
